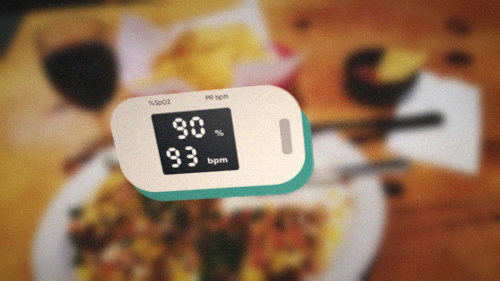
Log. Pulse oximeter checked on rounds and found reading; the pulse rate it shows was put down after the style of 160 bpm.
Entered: 93 bpm
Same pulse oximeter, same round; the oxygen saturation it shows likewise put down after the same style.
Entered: 90 %
